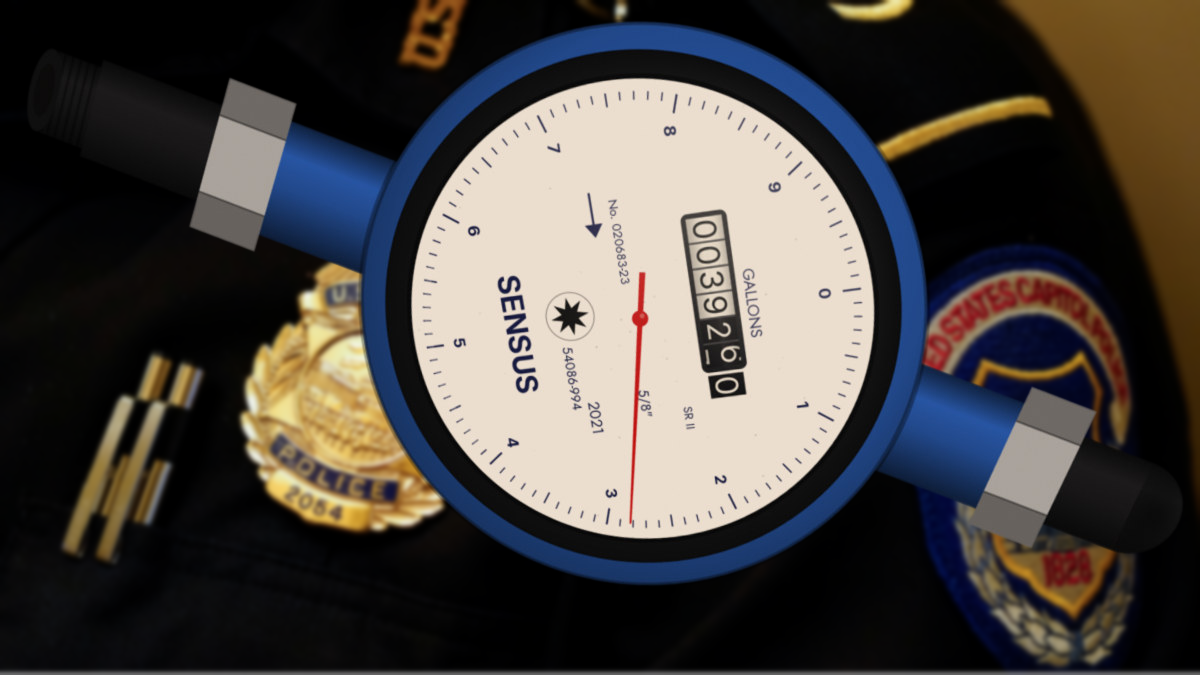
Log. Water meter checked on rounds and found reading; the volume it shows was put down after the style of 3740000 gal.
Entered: 39262.8 gal
